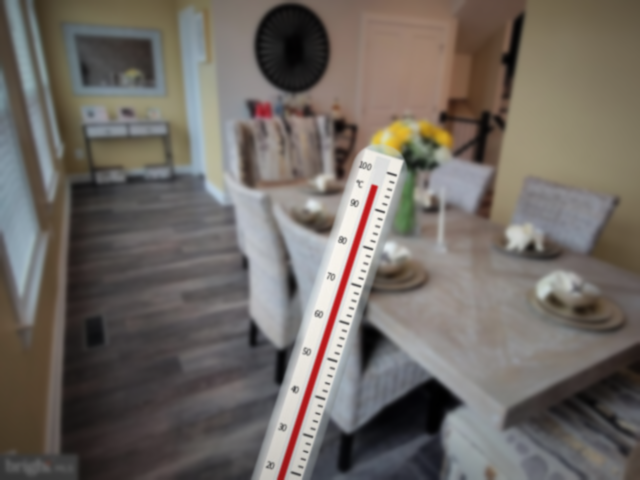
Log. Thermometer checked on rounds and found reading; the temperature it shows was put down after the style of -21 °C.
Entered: 96 °C
